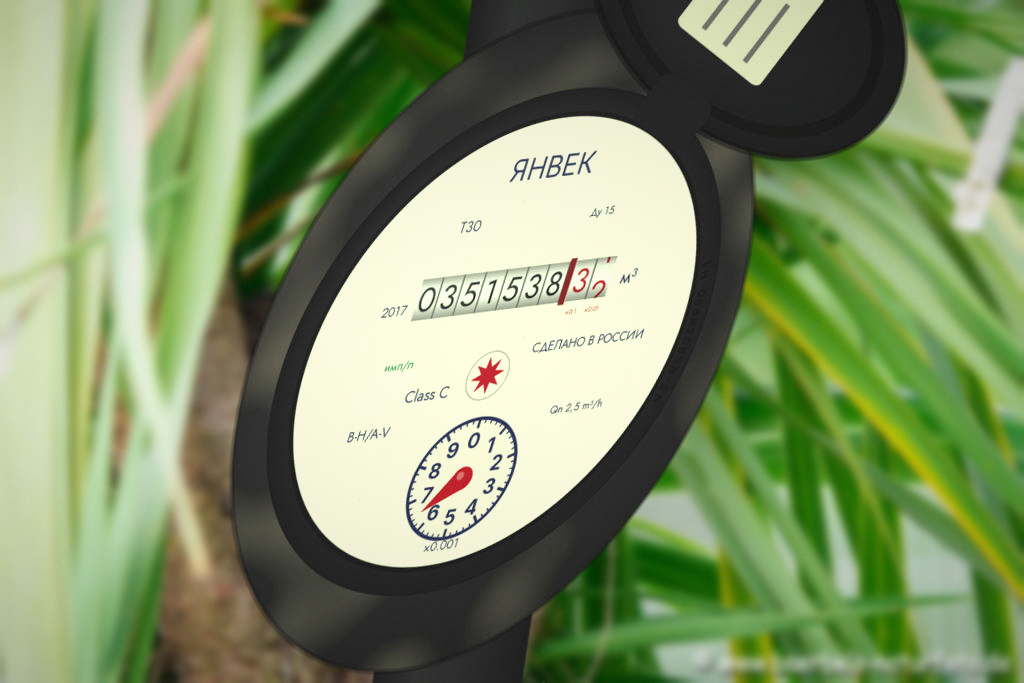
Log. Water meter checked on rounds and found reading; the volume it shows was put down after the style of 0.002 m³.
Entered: 351538.316 m³
